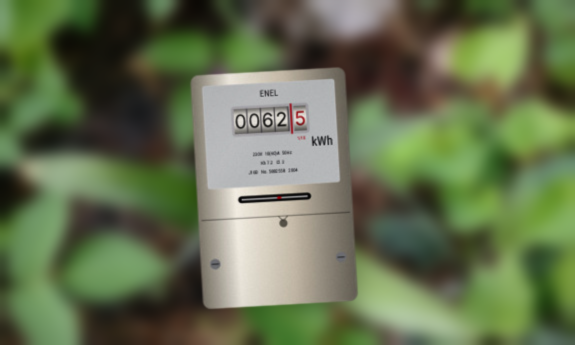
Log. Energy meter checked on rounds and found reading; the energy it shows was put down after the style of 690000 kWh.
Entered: 62.5 kWh
